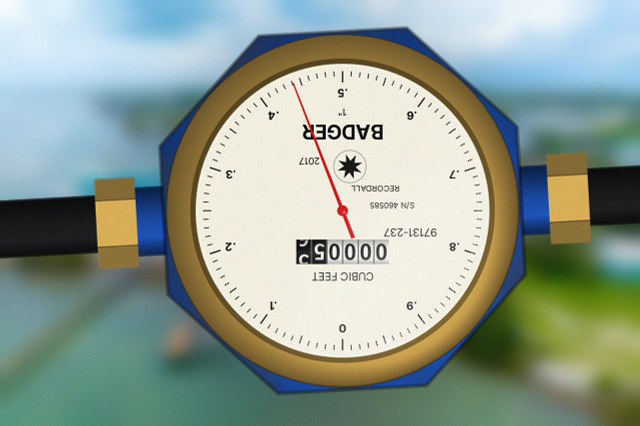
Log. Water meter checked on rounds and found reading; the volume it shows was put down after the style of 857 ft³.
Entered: 55.44 ft³
